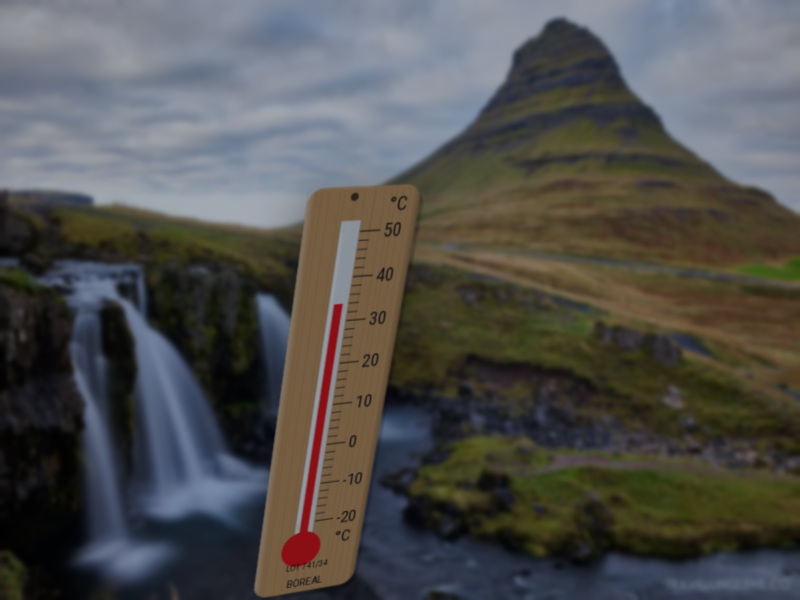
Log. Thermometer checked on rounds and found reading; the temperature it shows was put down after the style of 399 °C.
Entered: 34 °C
